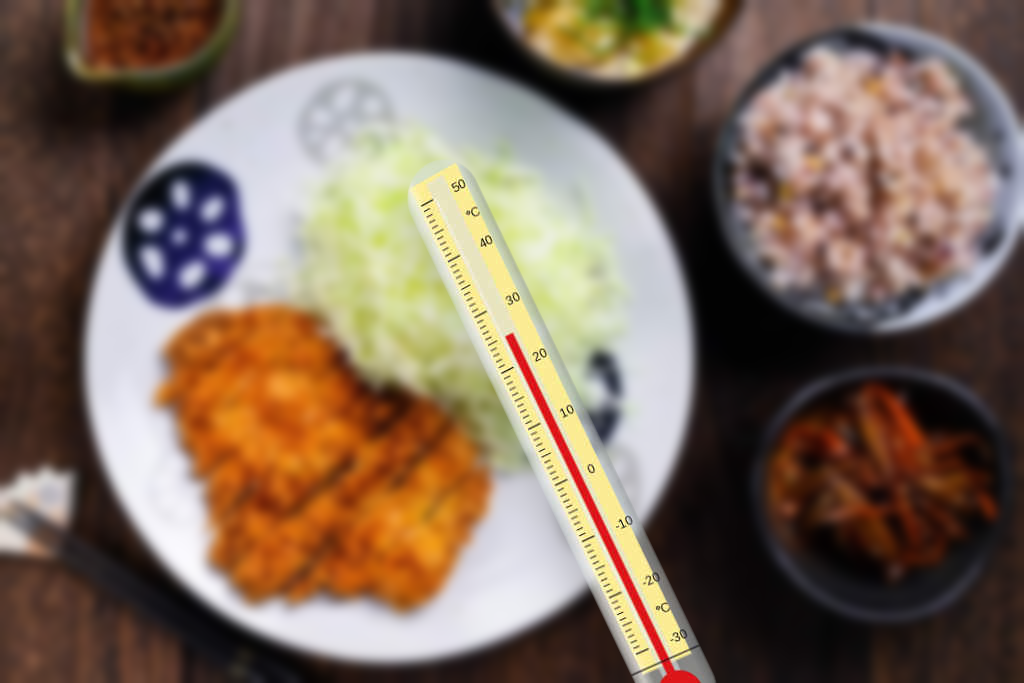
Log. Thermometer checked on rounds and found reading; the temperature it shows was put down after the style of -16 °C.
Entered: 25 °C
